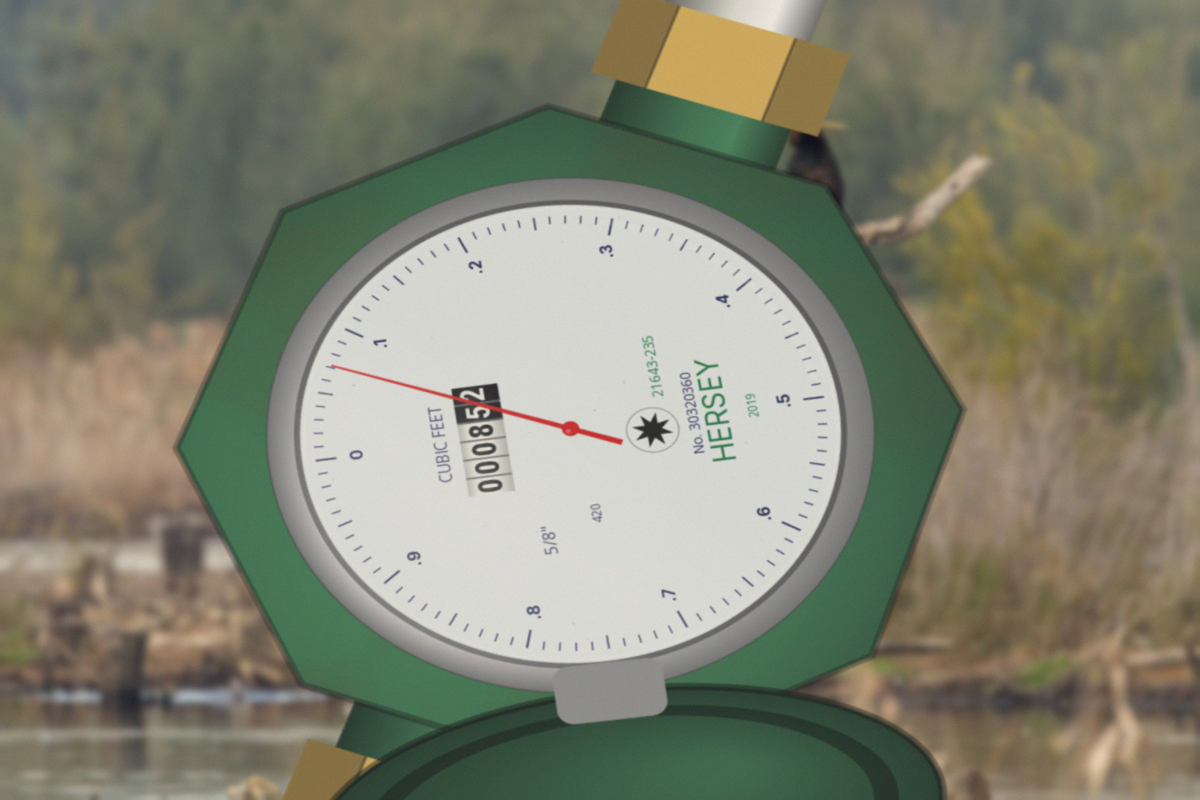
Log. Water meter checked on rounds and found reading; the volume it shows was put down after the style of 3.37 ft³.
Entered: 852.07 ft³
